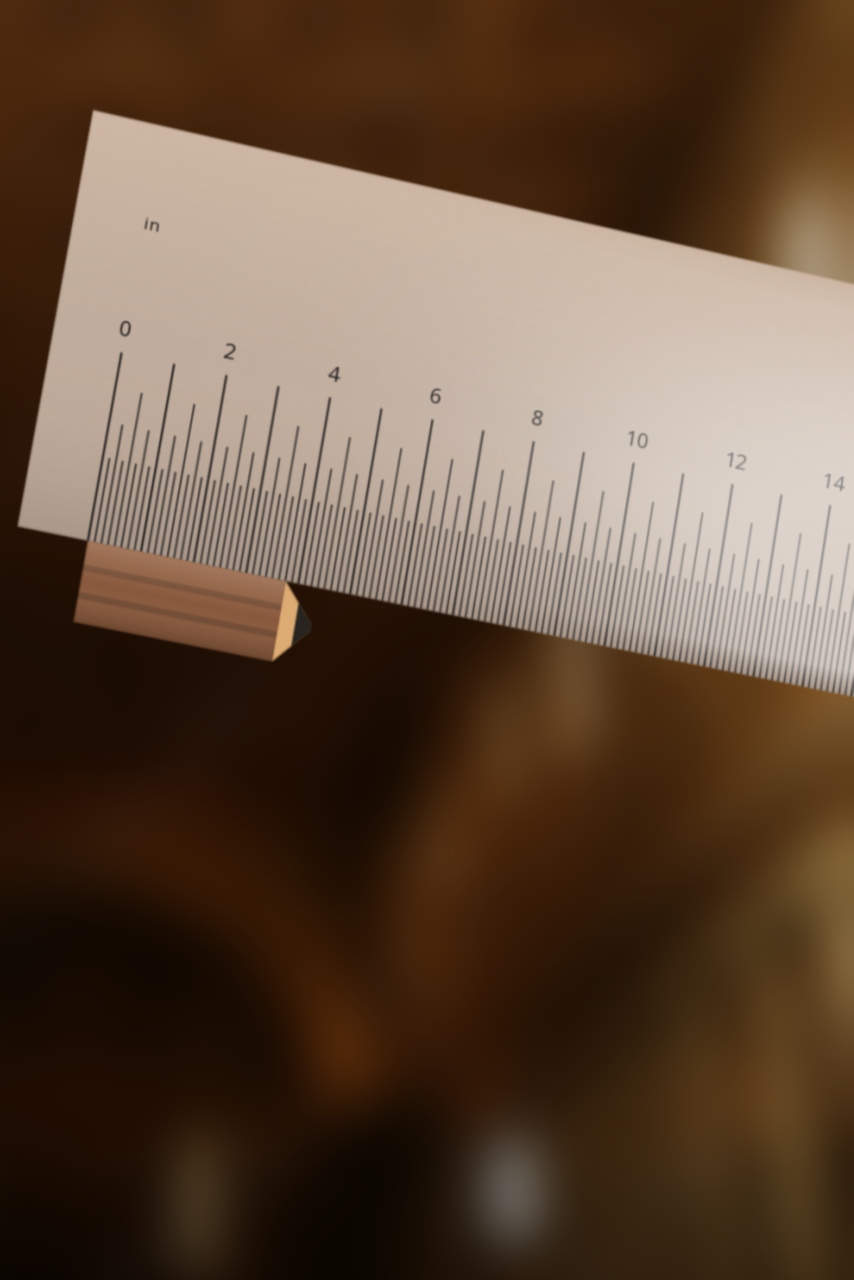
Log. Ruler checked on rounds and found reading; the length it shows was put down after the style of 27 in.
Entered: 4.375 in
